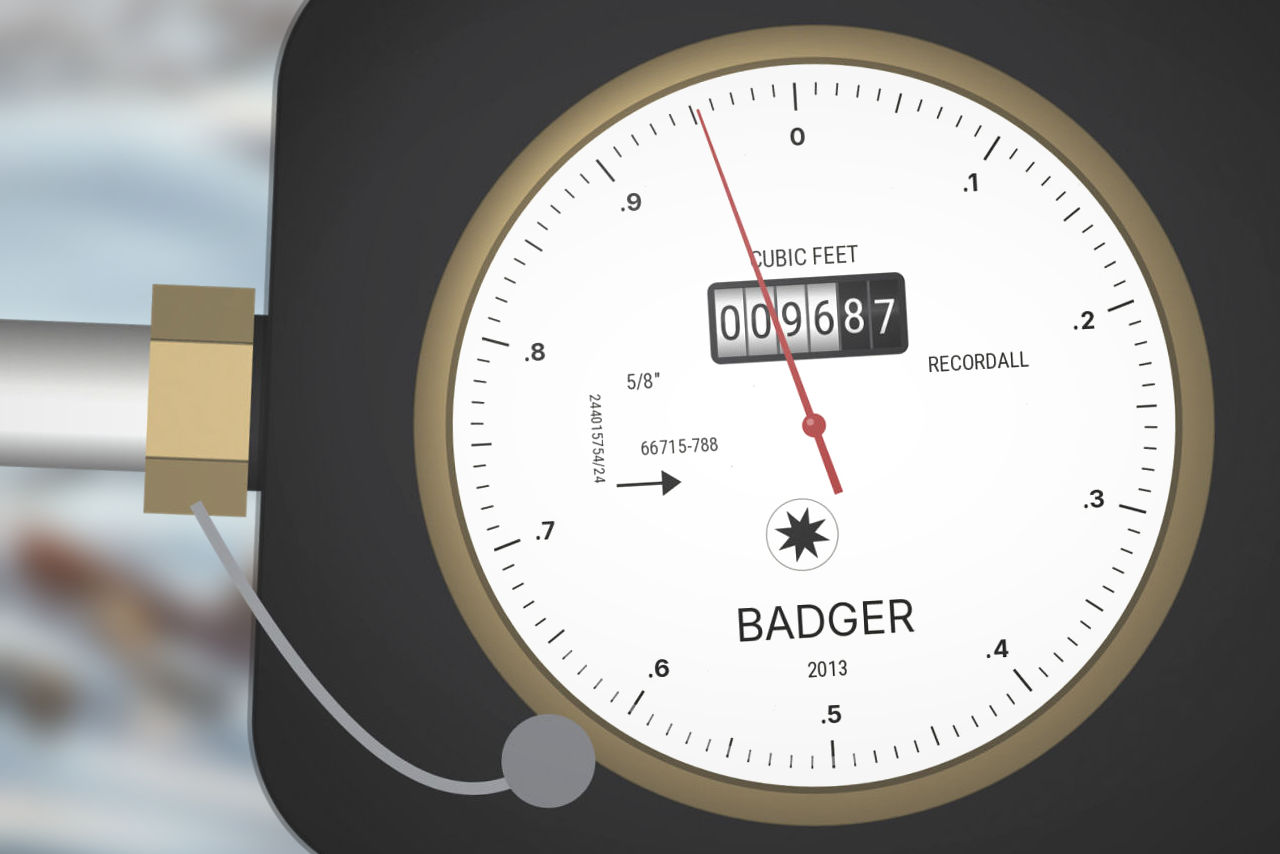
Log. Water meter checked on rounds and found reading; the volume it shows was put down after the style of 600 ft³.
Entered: 9686.95 ft³
